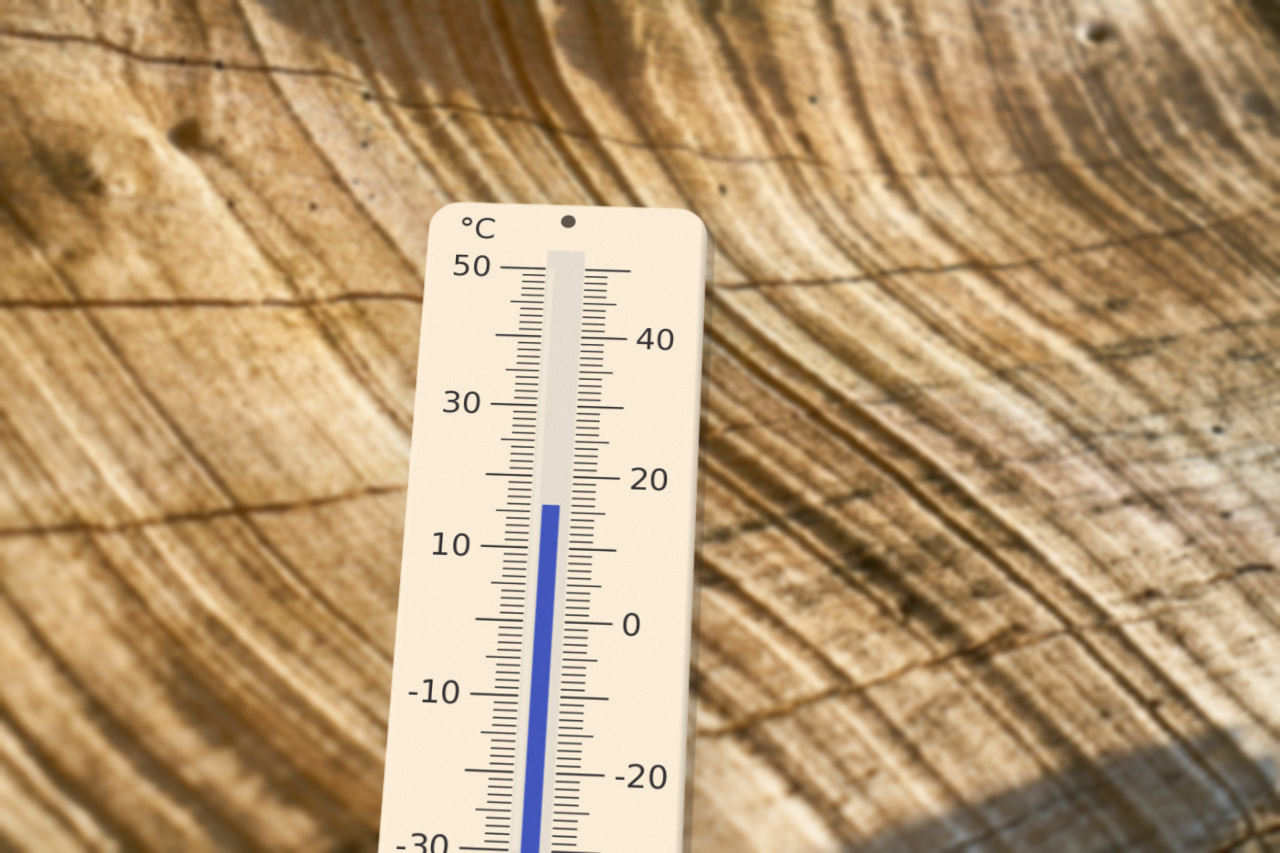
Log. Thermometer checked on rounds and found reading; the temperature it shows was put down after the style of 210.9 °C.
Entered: 16 °C
